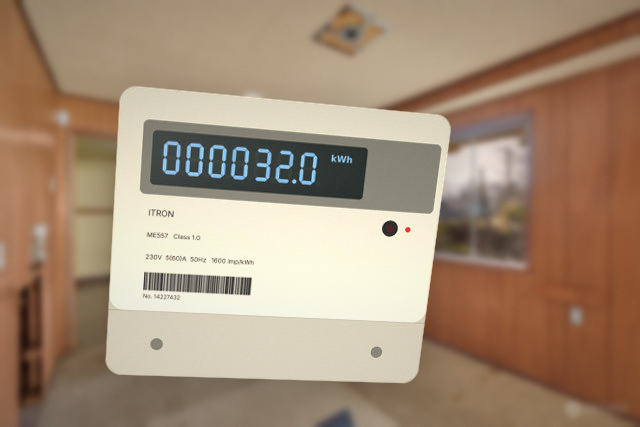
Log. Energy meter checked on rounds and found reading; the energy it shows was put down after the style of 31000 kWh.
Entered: 32.0 kWh
